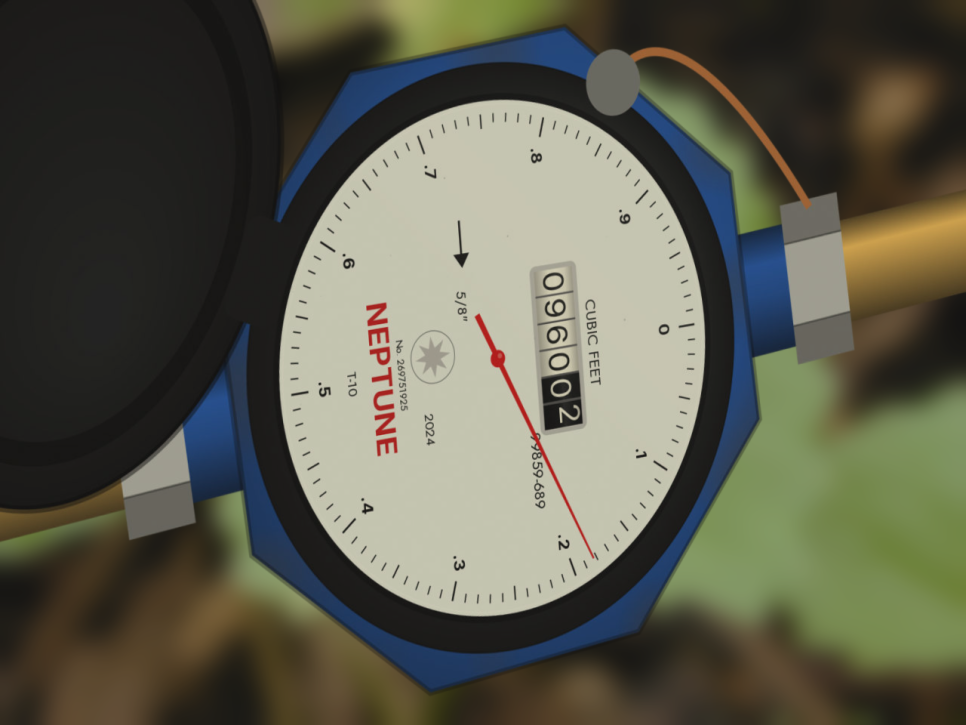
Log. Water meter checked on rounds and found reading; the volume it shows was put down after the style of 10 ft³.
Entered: 96002.18 ft³
